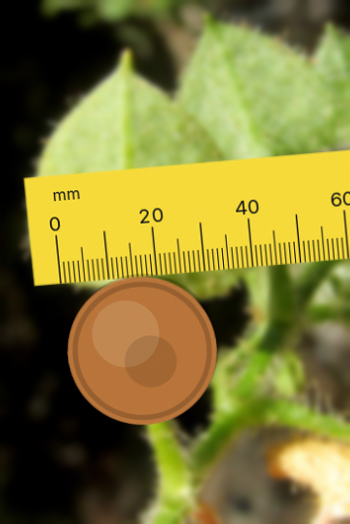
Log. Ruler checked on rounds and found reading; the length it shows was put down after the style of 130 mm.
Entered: 31 mm
